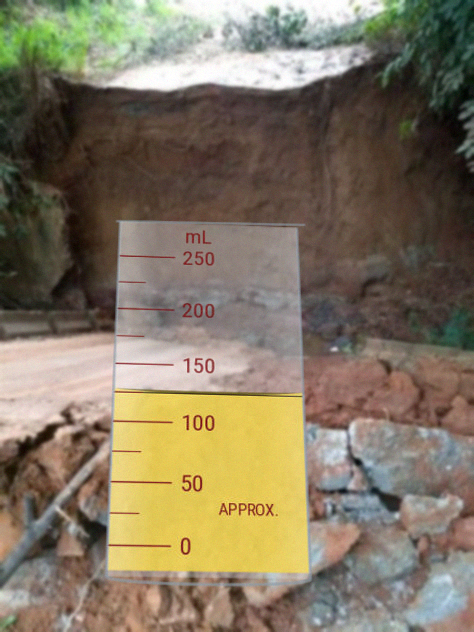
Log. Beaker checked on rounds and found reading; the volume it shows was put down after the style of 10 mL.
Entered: 125 mL
